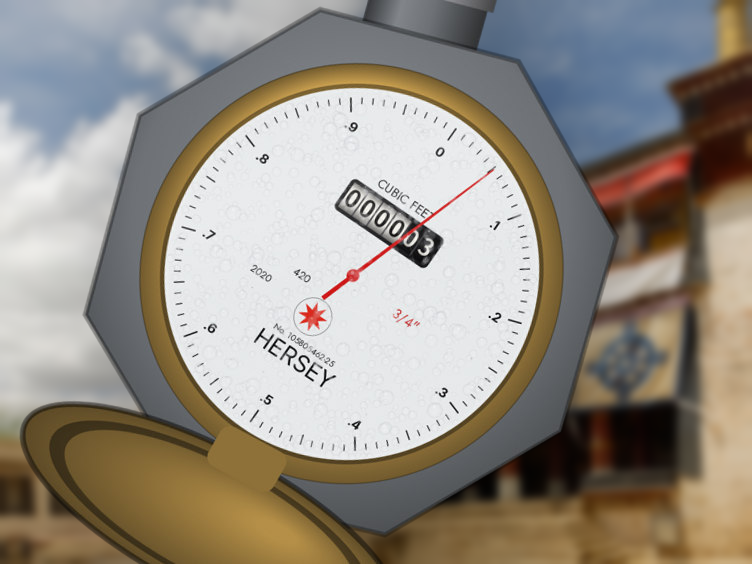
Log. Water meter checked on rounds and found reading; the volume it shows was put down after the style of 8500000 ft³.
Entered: 3.05 ft³
